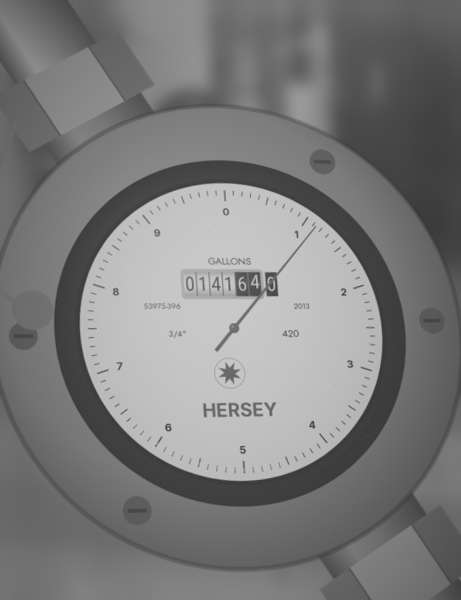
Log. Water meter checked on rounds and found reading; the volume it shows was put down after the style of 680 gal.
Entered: 141641.1 gal
